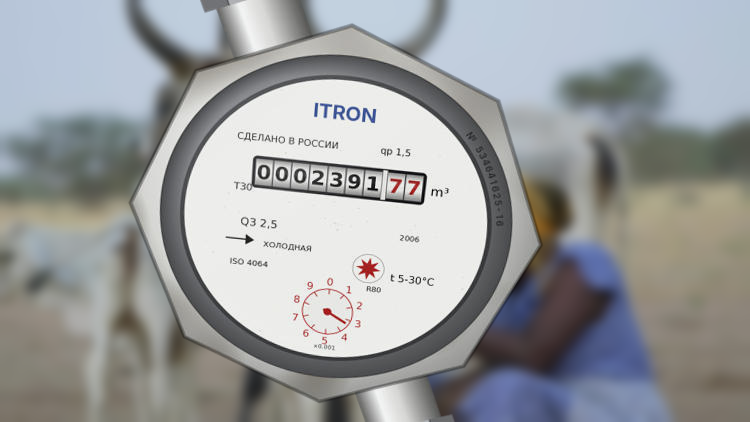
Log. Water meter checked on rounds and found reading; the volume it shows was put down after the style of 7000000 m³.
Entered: 2391.773 m³
